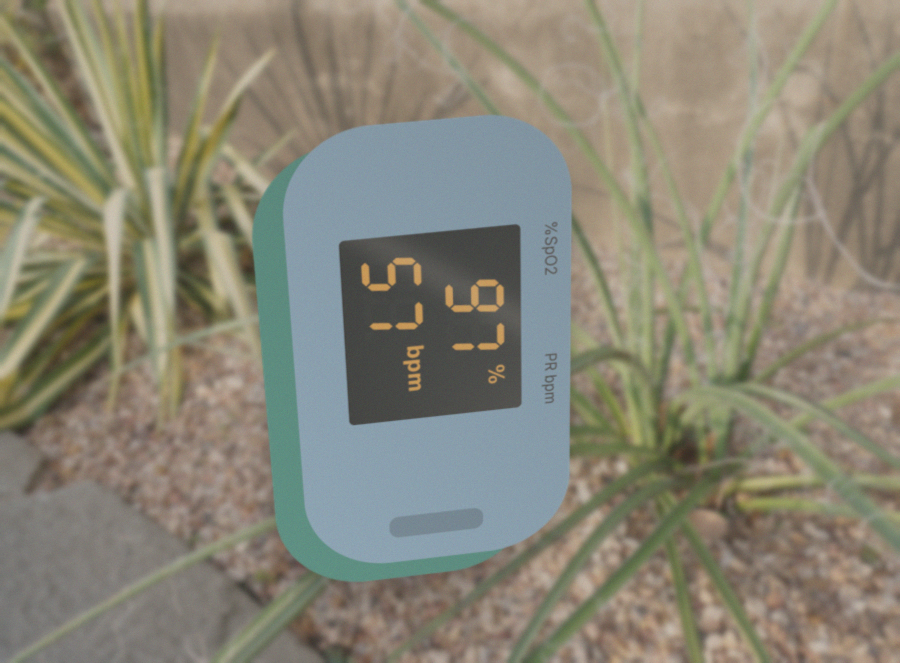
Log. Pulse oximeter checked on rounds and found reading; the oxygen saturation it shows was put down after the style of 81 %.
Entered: 97 %
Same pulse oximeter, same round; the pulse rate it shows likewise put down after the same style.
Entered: 57 bpm
